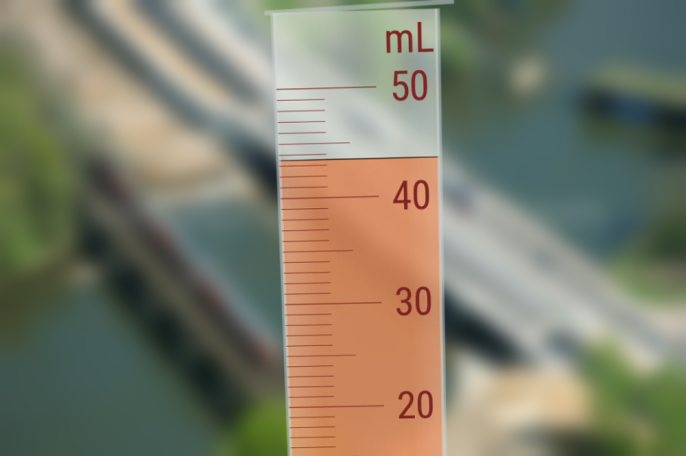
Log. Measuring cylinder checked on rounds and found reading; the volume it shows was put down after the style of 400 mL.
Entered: 43.5 mL
